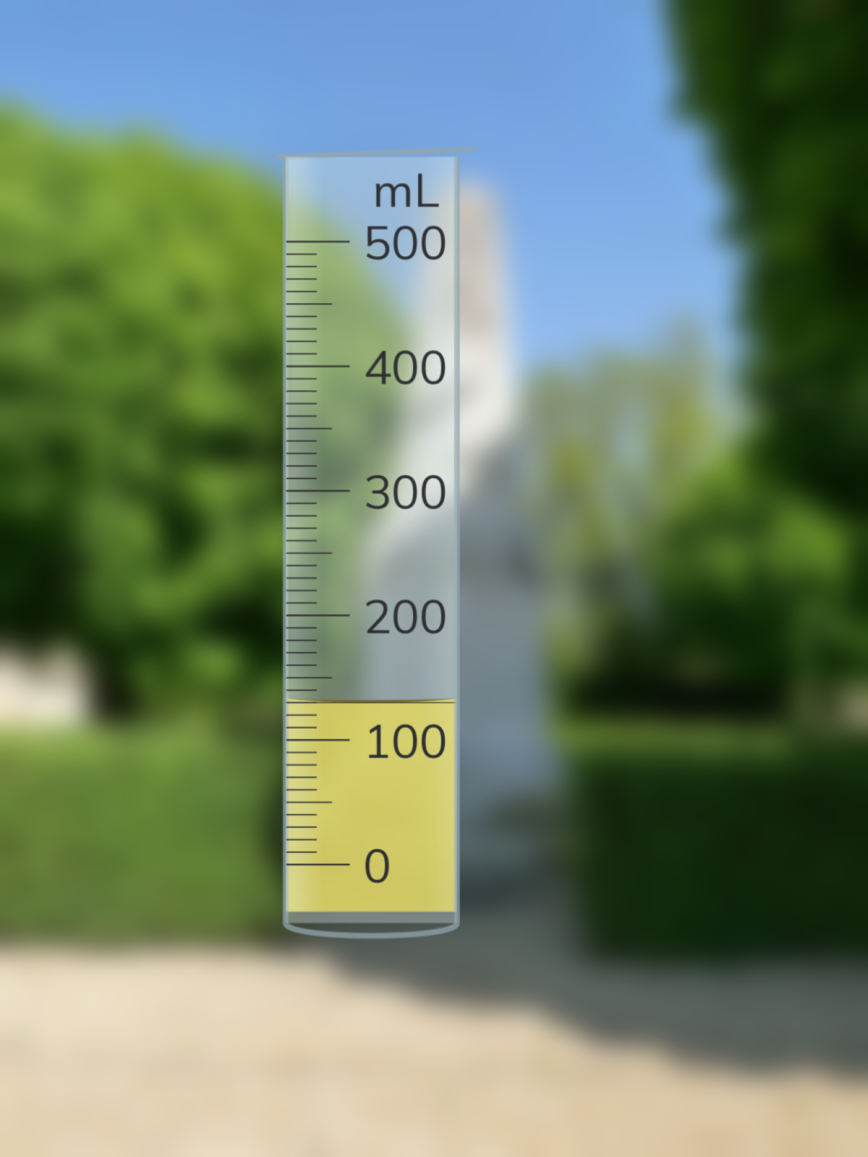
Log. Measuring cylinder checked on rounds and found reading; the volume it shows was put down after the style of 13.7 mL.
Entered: 130 mL
